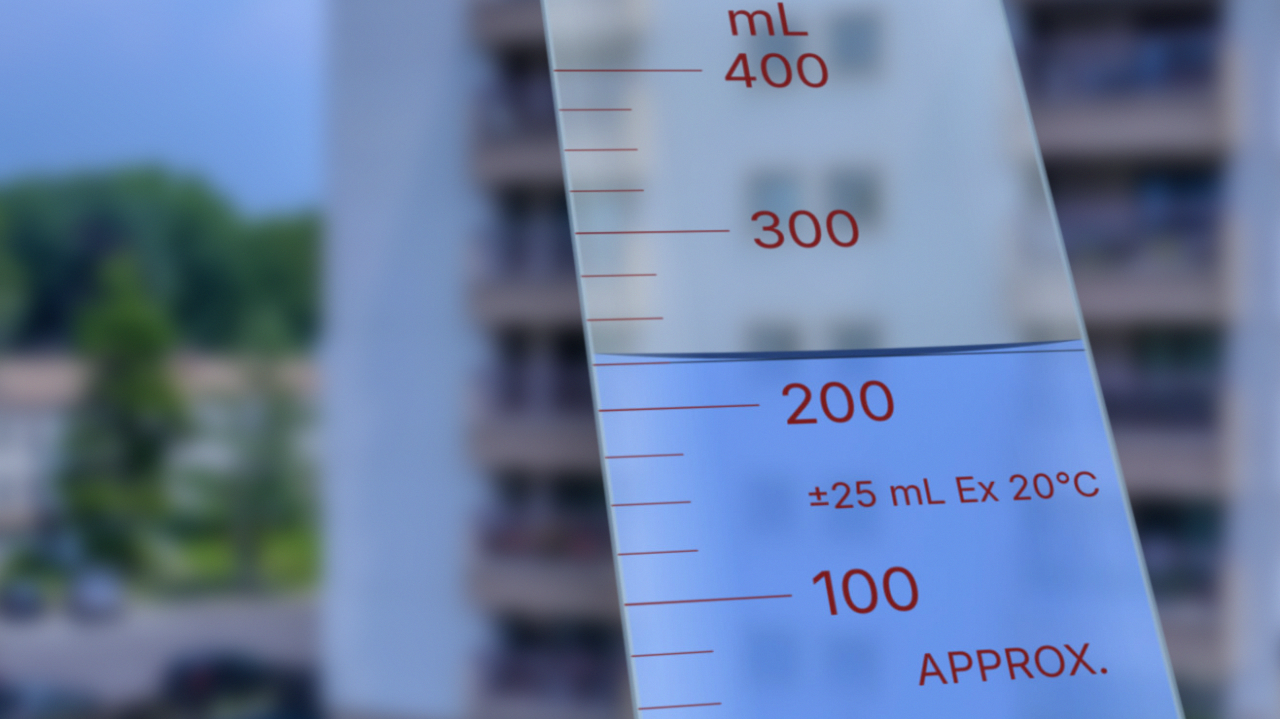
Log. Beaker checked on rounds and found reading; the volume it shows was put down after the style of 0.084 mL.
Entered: 225 mL
